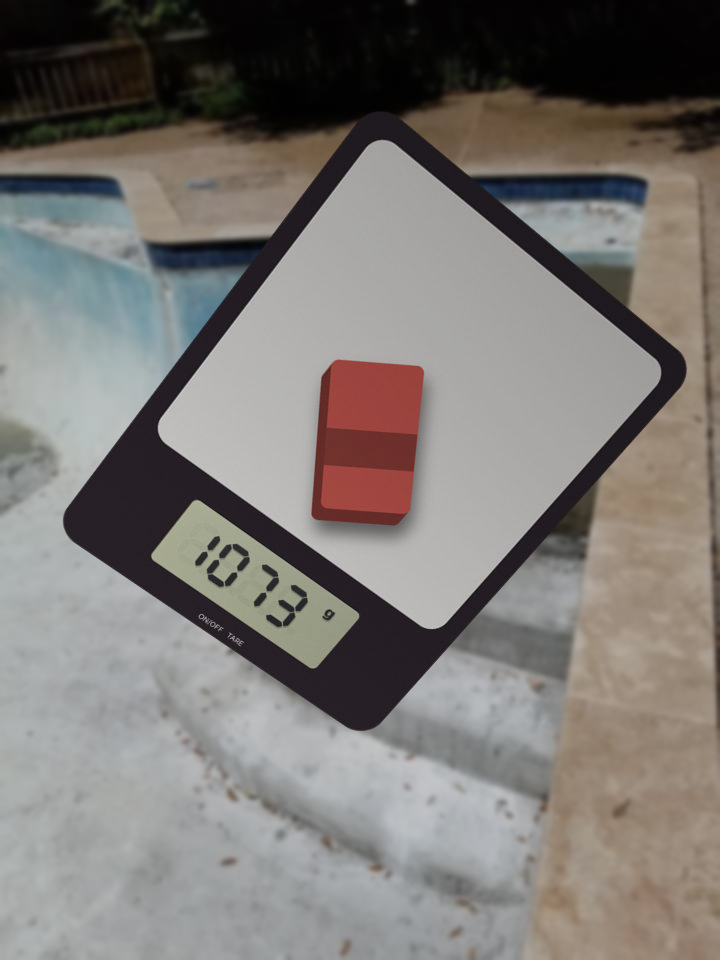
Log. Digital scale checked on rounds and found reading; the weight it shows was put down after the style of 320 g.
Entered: 1073 g
